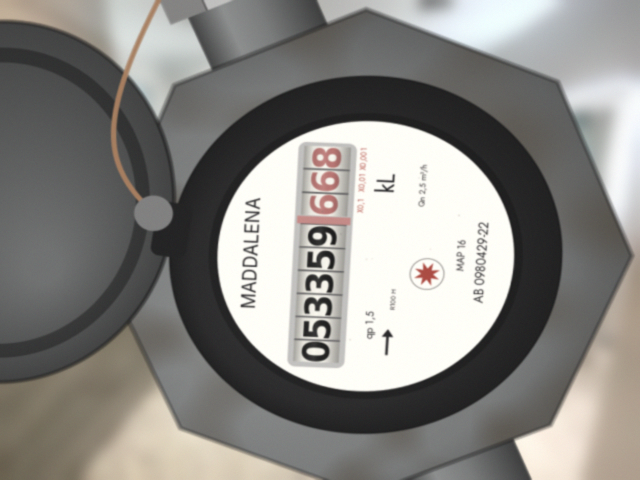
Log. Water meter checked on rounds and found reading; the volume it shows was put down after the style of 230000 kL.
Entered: 53359.668 kL
